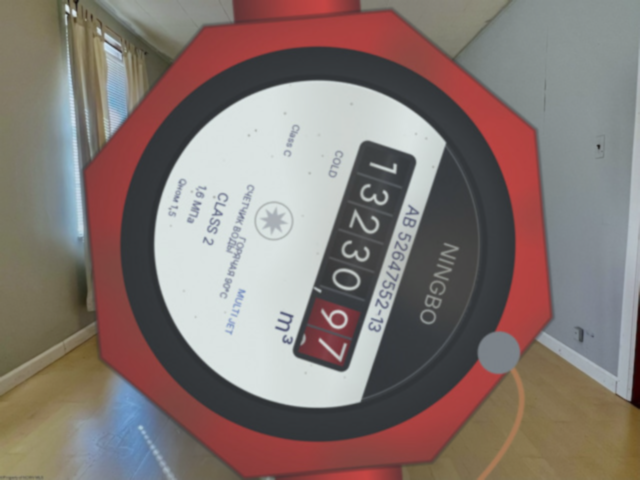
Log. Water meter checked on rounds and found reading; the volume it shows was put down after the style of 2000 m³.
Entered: 13230.97 m³
